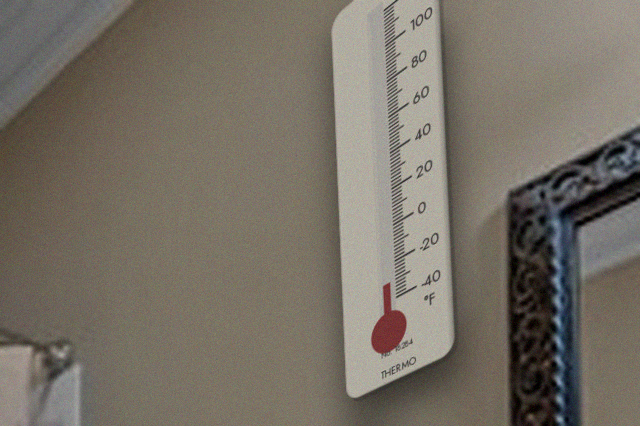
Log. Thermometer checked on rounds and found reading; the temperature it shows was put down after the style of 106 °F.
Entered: -30 °F
